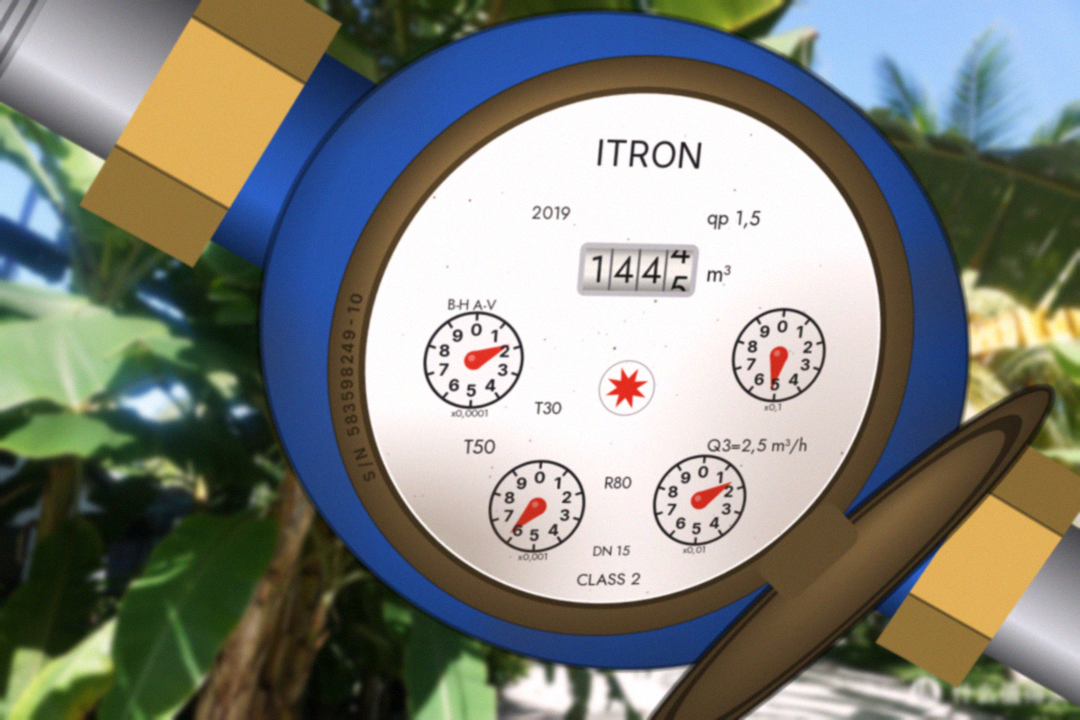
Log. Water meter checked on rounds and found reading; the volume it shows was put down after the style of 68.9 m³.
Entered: 1444.5161 m³
